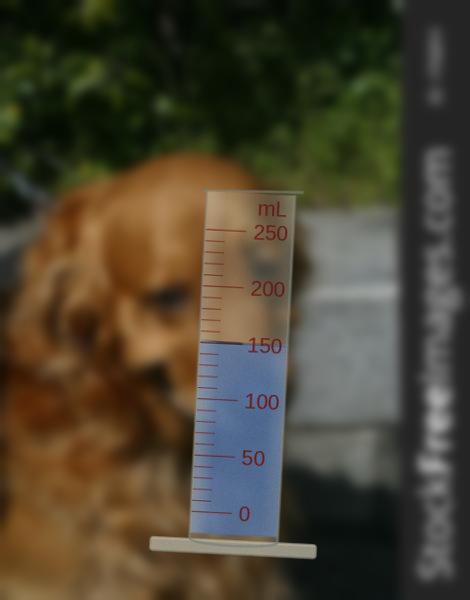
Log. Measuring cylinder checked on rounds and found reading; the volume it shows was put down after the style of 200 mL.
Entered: 150 mL
